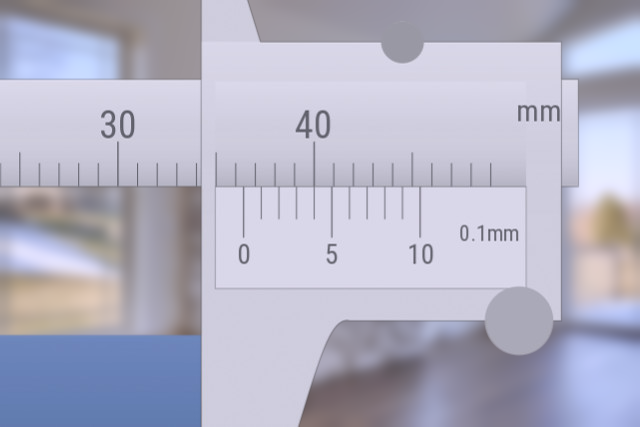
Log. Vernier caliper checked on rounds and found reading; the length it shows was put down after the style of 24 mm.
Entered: 36.4 mm
